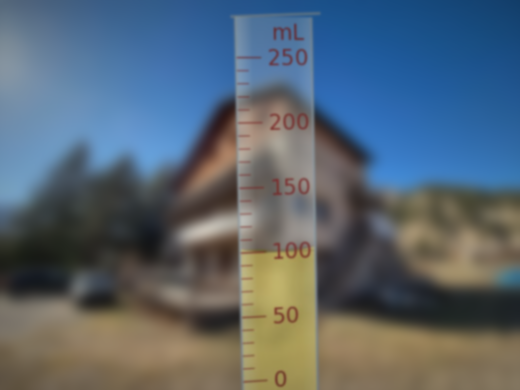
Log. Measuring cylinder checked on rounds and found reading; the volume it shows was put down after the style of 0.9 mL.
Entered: 100 mL
